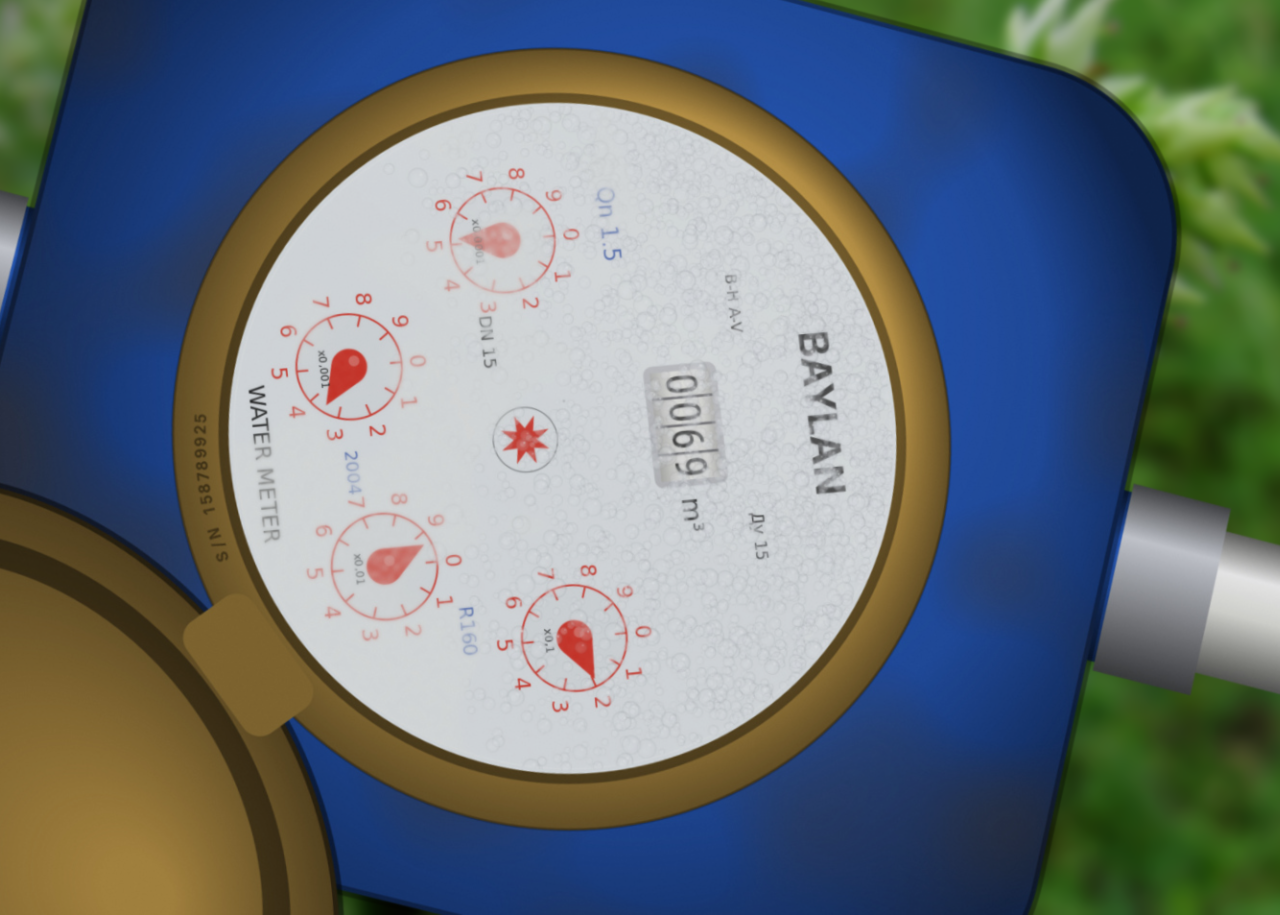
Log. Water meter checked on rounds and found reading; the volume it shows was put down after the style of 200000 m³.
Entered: 69.1935 m³
